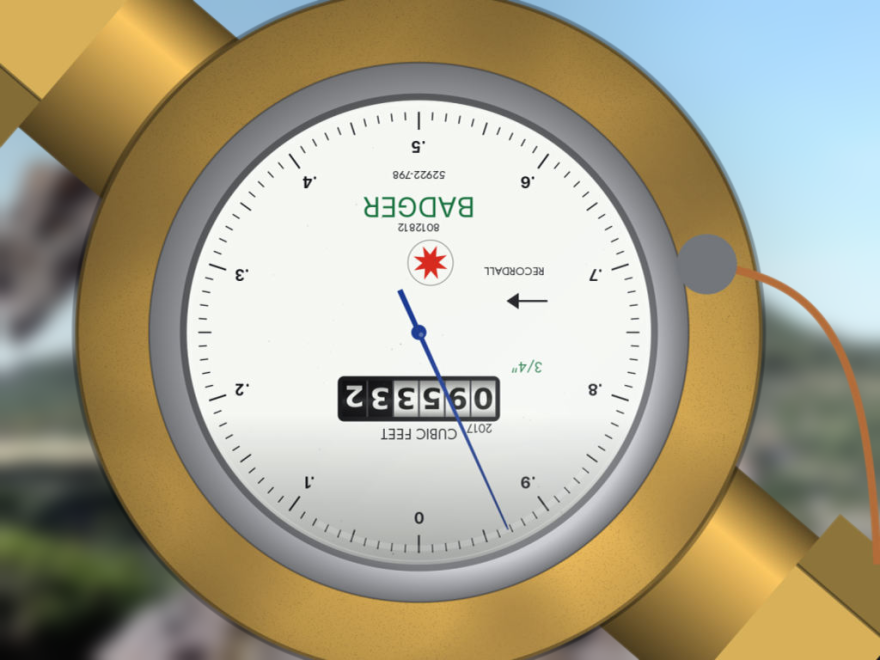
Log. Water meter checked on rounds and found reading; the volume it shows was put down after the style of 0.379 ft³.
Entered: 95331.93 ft³
